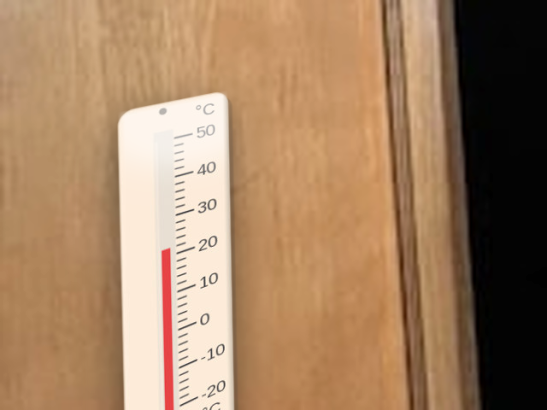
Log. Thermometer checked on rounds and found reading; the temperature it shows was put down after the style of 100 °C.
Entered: 22 °C
